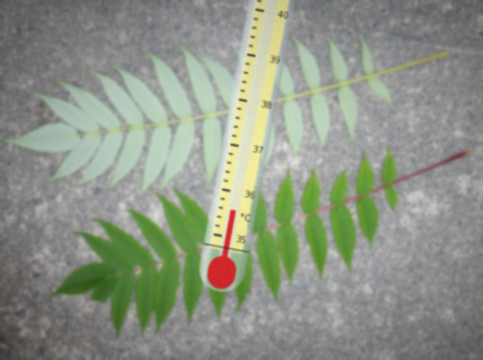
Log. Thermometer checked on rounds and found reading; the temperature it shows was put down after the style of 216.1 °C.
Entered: 35.6 °C
